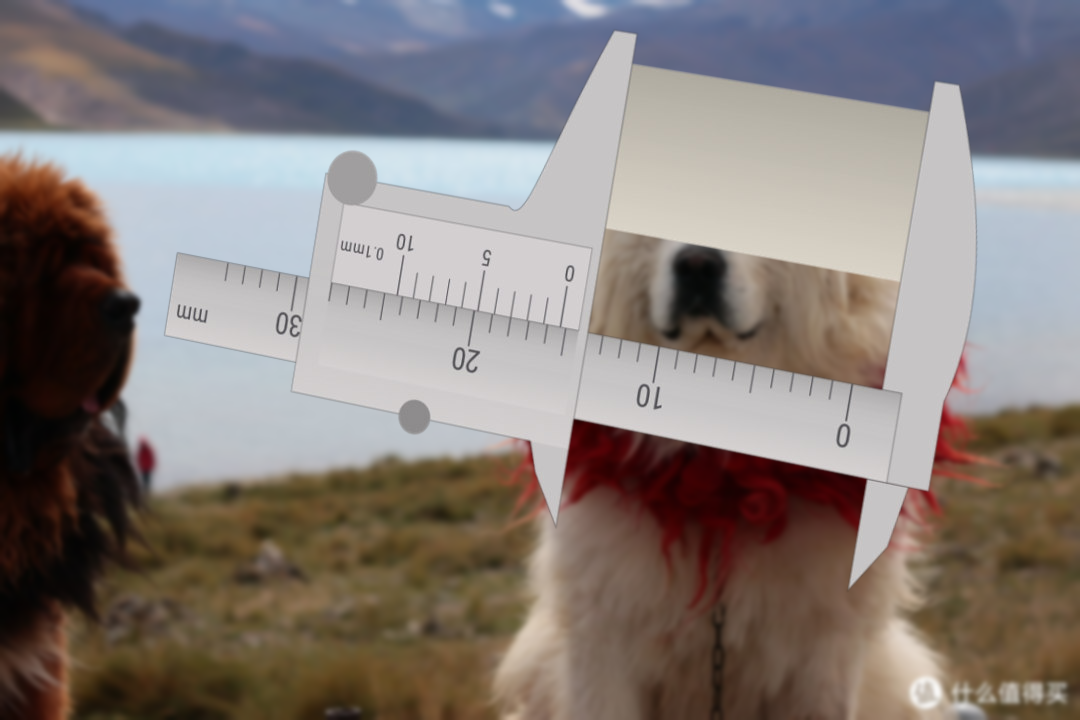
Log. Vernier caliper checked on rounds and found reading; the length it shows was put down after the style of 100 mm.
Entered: 15.3 mm
